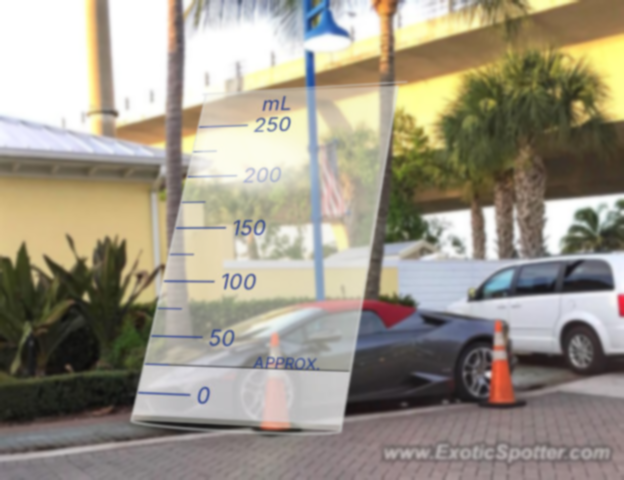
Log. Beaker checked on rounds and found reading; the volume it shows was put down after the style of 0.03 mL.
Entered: 25 mL
